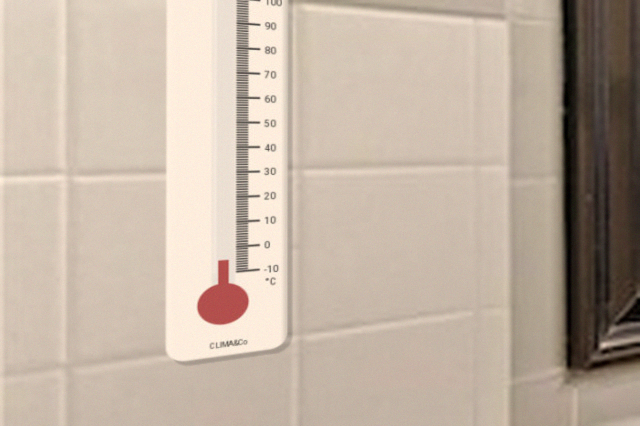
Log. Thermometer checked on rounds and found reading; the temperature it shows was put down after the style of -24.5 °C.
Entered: -5 °C
